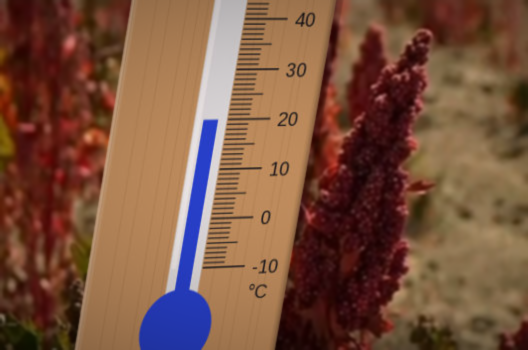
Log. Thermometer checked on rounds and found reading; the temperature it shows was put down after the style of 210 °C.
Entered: 20 °C
